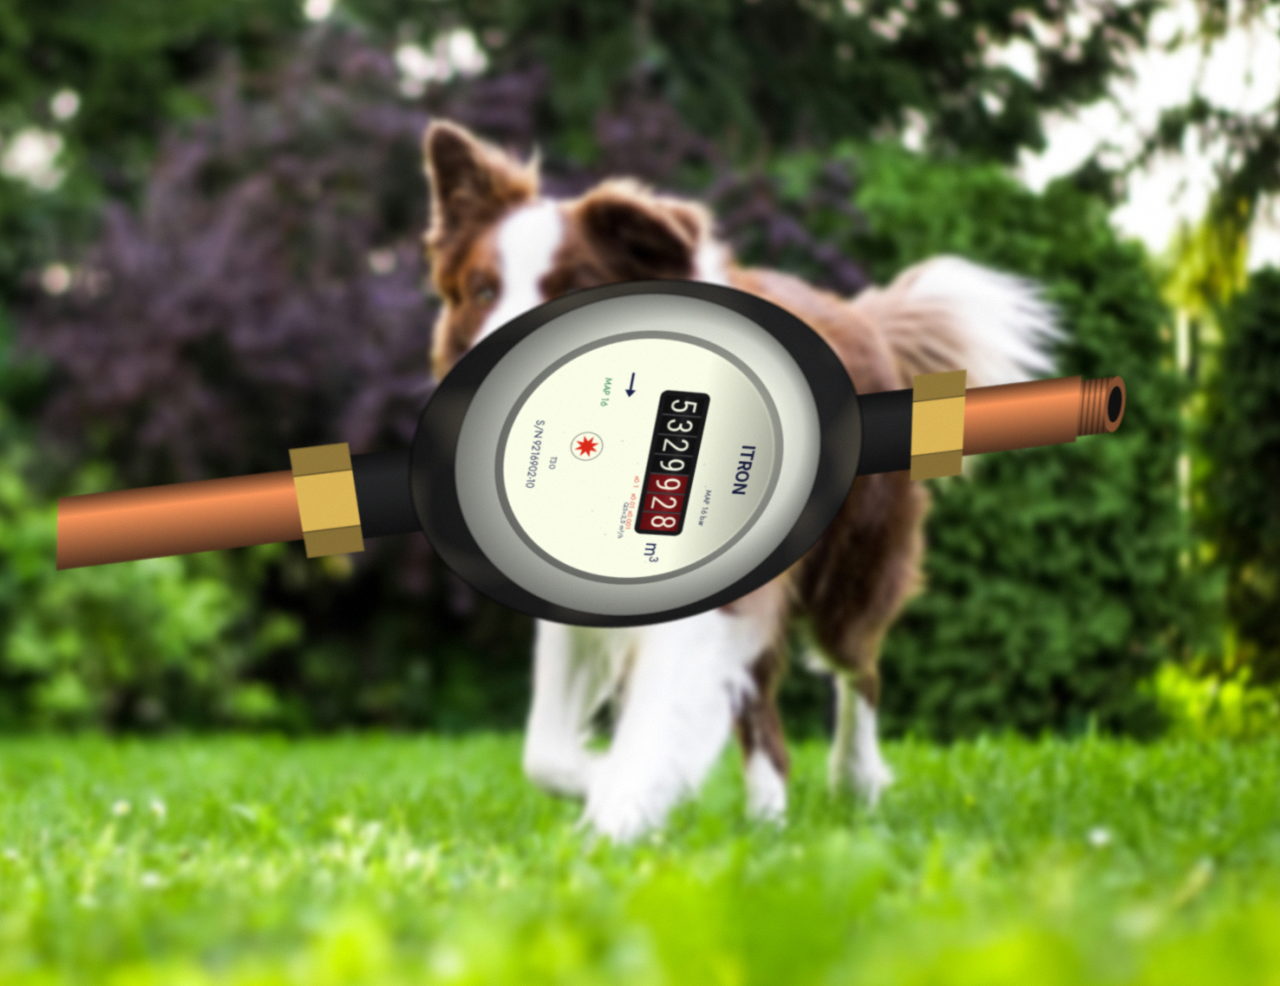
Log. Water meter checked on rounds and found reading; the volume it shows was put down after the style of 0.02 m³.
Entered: 5329.928 m³
